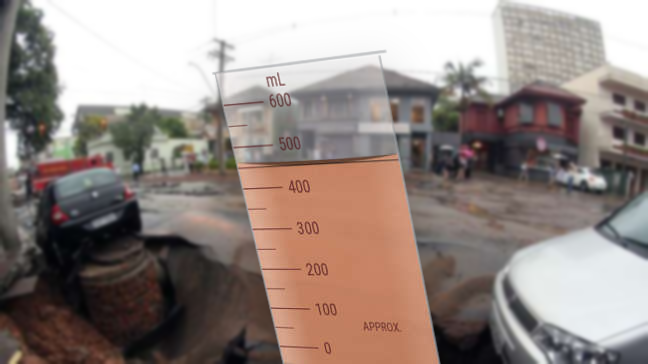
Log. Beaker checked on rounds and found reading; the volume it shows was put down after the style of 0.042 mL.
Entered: 450 mL
